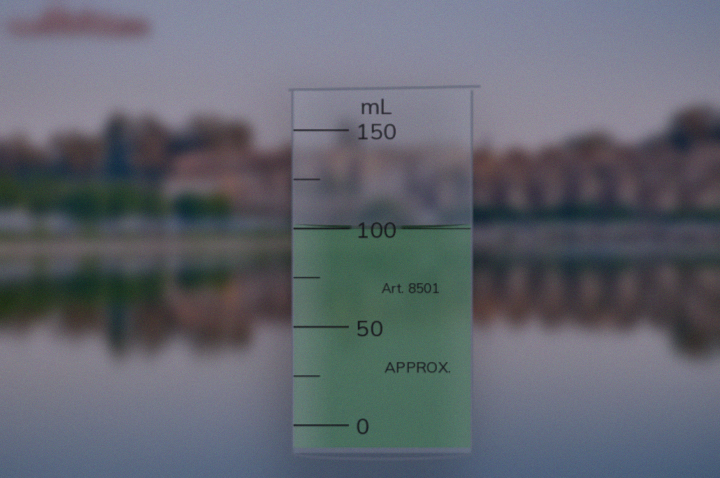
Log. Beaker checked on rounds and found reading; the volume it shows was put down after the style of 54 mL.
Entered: 100 mL
